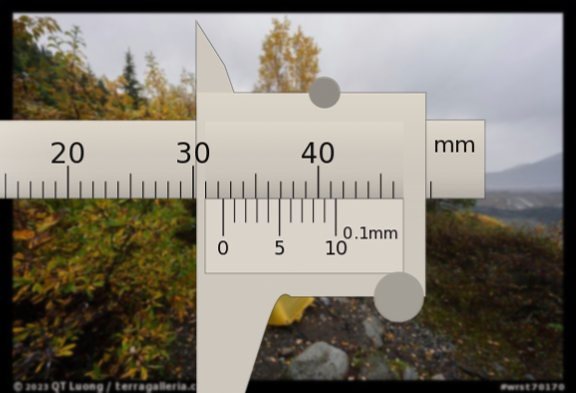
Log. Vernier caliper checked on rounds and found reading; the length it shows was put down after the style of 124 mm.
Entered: 32.4 mm
